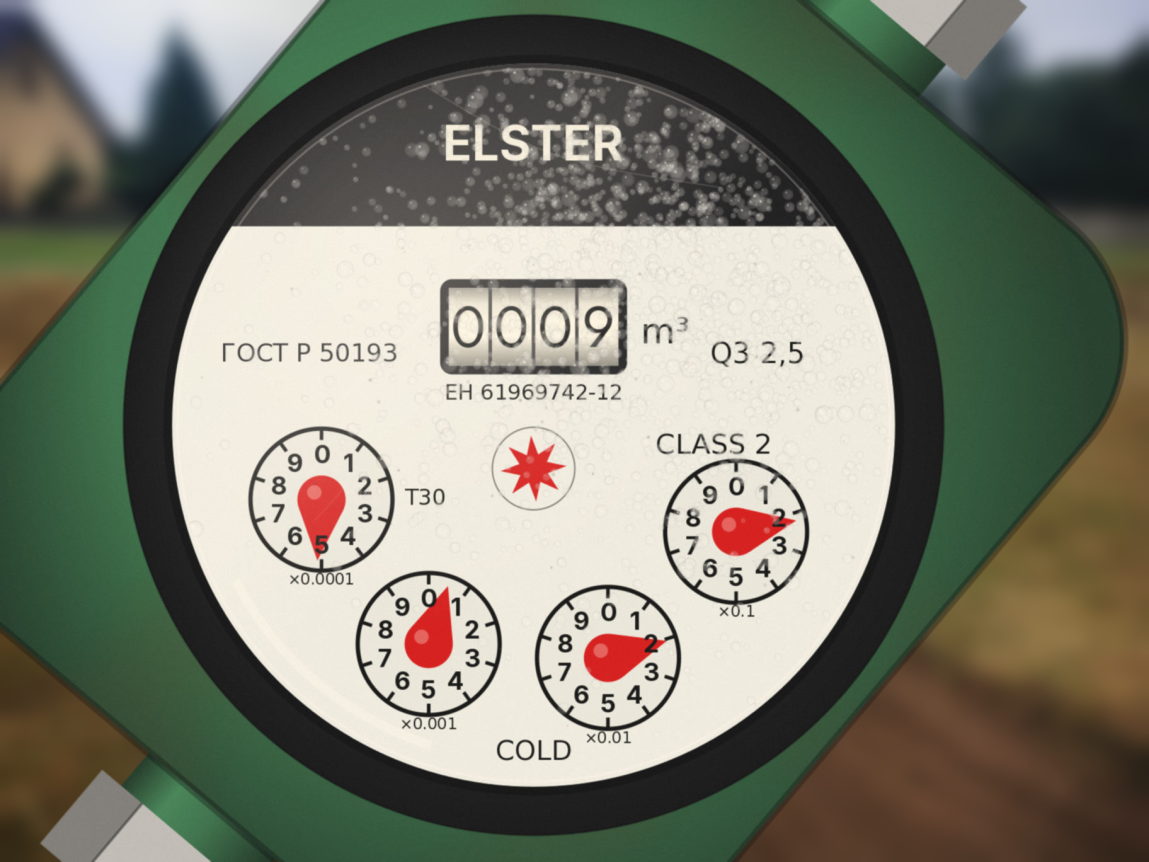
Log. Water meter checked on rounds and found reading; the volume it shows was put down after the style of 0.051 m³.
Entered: 9.2205 m³
